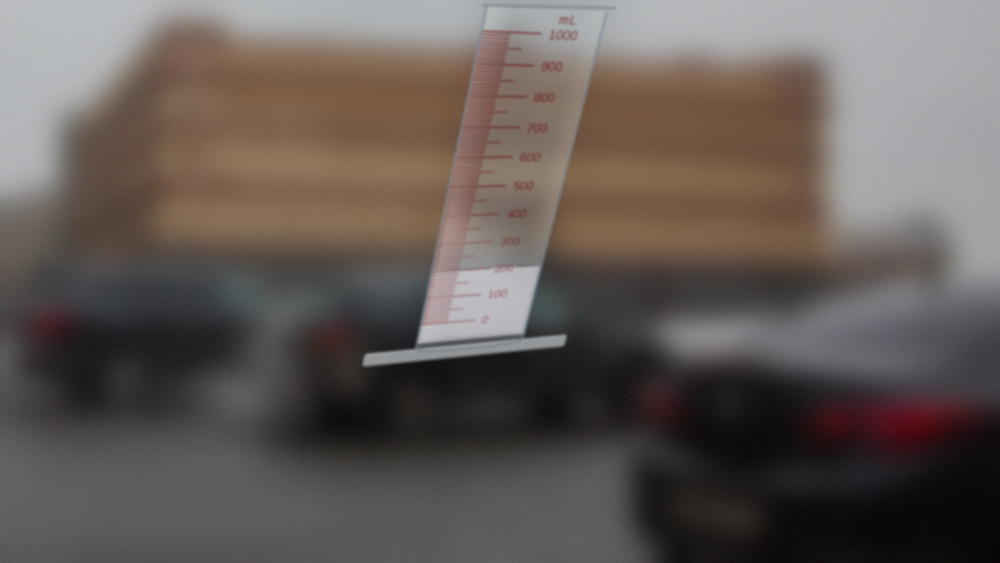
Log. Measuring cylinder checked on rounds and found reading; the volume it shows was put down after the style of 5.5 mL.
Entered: 200 mL
